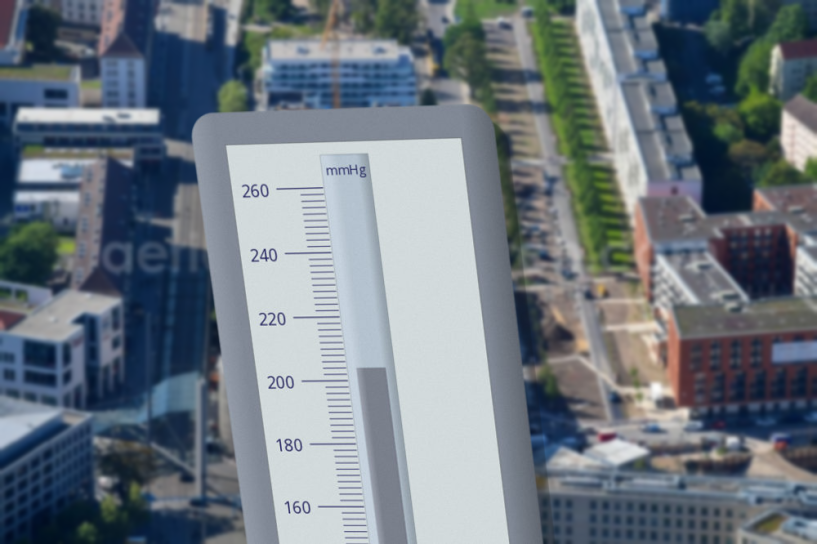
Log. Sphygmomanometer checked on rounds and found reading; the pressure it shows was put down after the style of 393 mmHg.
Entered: 204 mmHg
